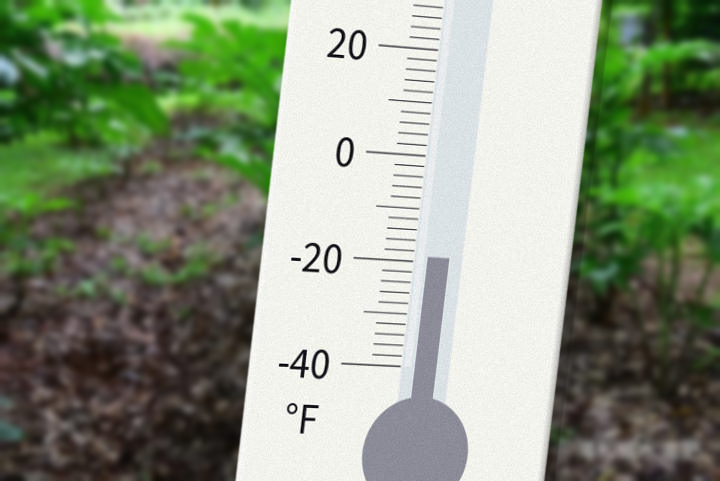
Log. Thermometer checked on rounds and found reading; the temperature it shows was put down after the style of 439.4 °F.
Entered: -19 °F
